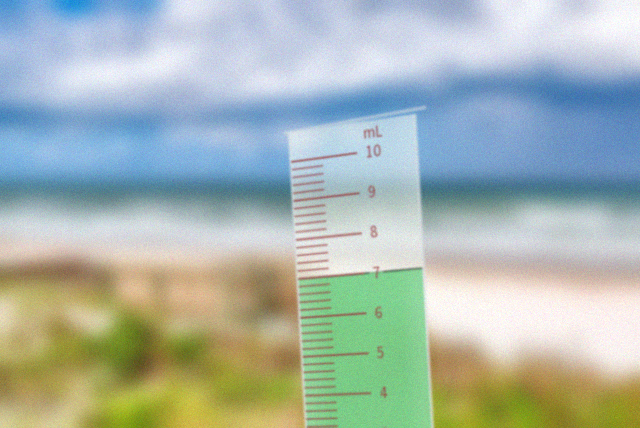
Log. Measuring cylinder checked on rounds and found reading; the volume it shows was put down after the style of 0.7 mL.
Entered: 7 mL
